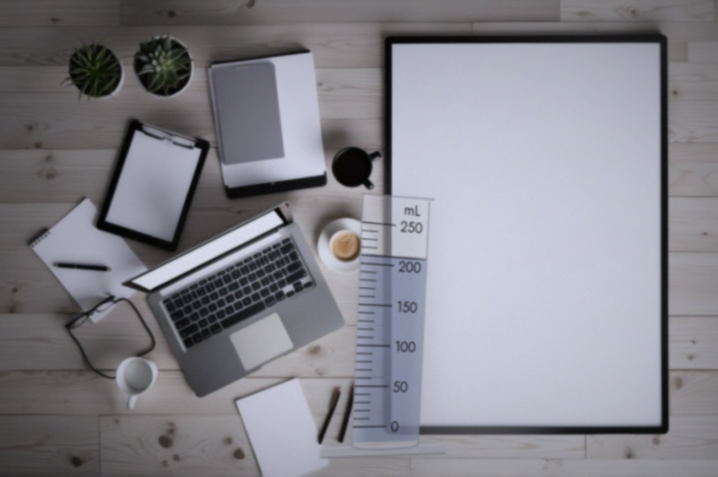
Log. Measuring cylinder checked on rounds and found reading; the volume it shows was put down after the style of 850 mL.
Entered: 210 mL
